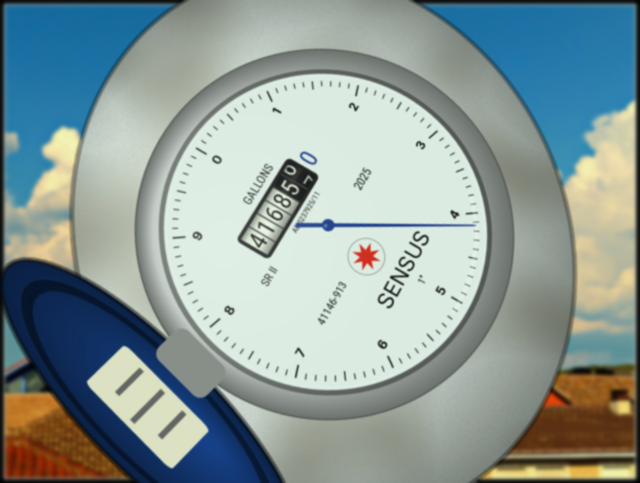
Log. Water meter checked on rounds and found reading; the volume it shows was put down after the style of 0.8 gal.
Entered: 4168564.1 gal
